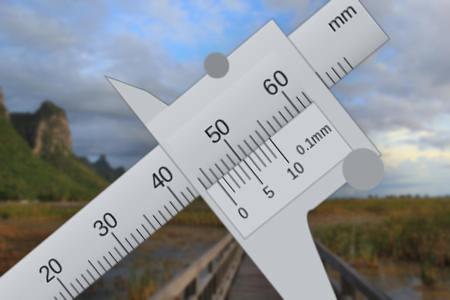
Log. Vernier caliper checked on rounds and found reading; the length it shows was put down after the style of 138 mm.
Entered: 45.8 mm
